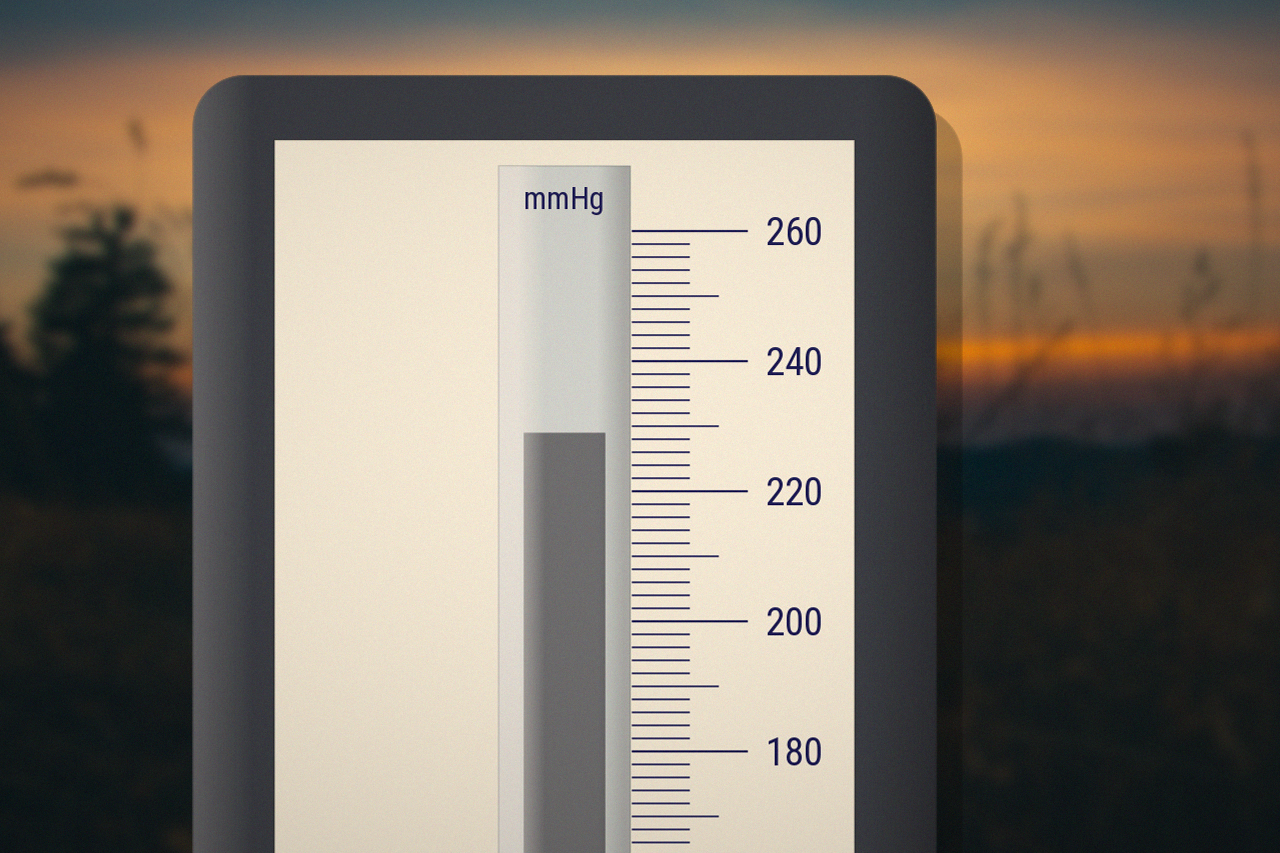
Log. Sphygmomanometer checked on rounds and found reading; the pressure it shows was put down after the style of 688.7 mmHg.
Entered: 229 mmHg
